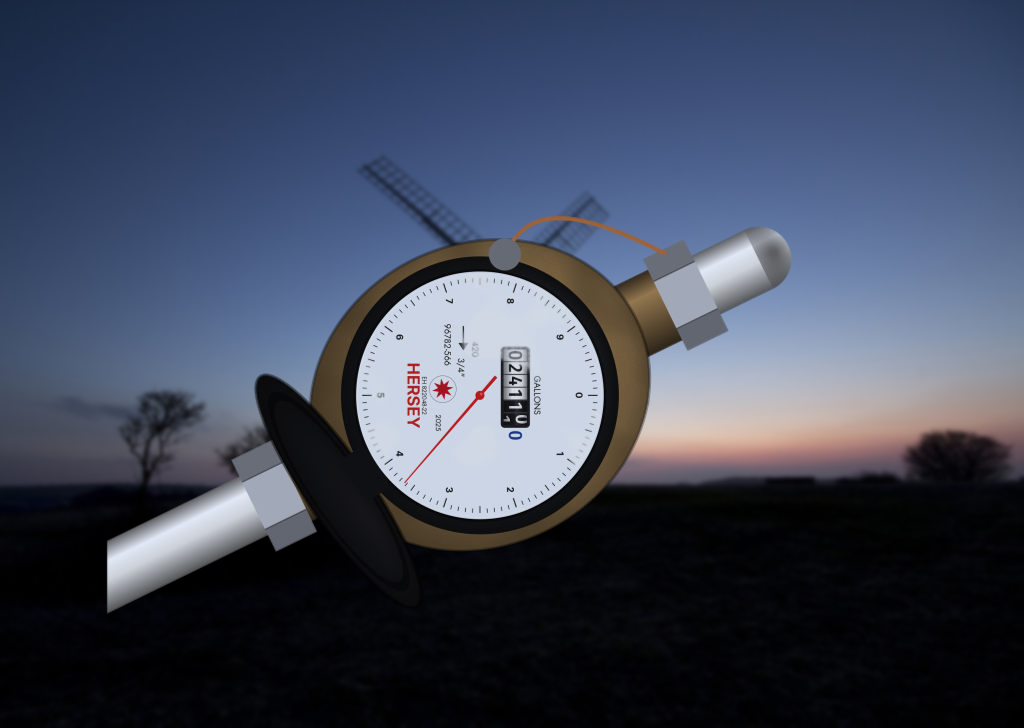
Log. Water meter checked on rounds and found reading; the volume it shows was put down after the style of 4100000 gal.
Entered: 241103.6 gal
